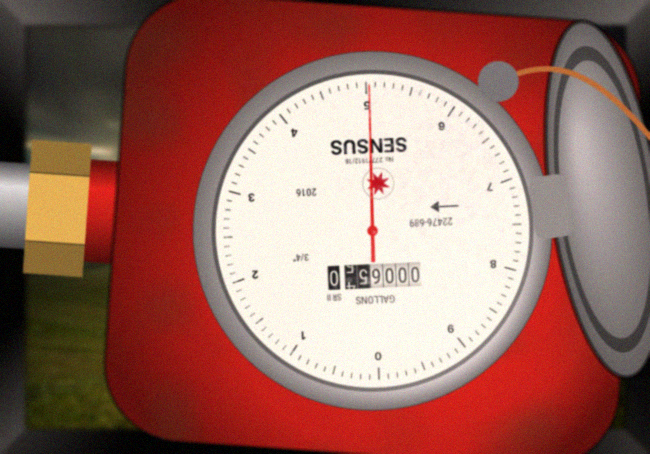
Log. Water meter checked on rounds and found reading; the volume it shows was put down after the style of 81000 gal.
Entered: 6545.0 gal
